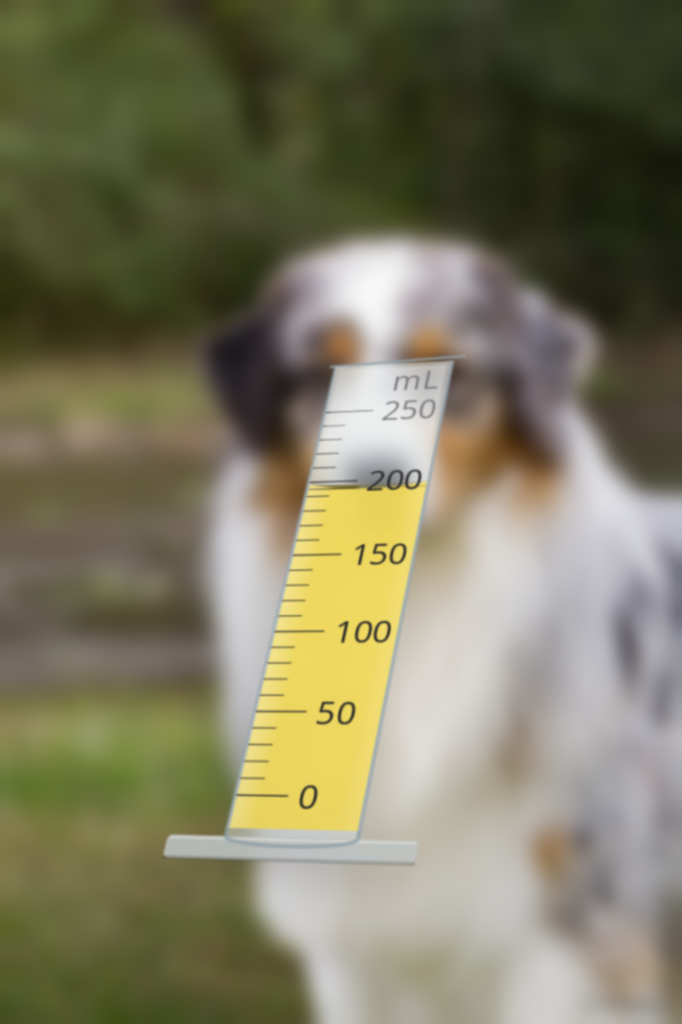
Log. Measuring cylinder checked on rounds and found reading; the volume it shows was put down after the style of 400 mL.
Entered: 195 mL
